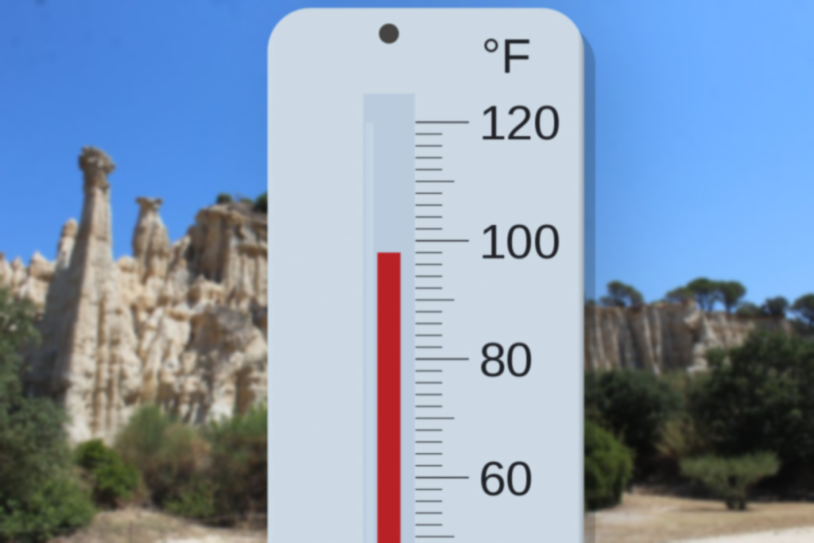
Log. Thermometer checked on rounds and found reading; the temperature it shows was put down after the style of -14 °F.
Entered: 98 °F
